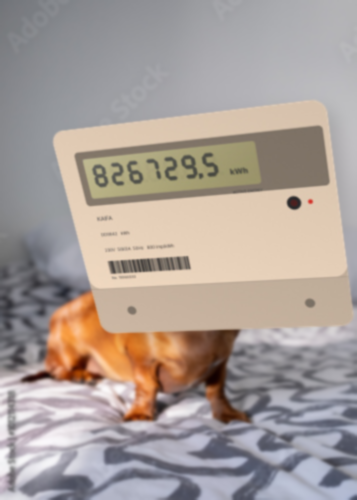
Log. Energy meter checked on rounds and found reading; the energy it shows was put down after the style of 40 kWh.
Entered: 826729.5 kWh
